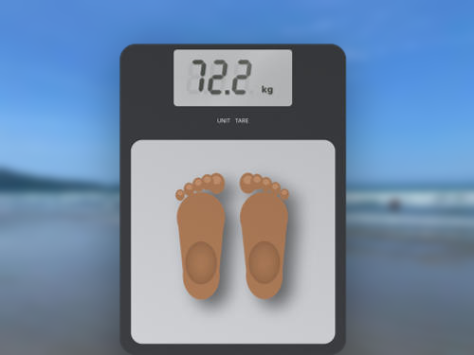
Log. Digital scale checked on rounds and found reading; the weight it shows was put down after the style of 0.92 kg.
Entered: 72.2 kg
